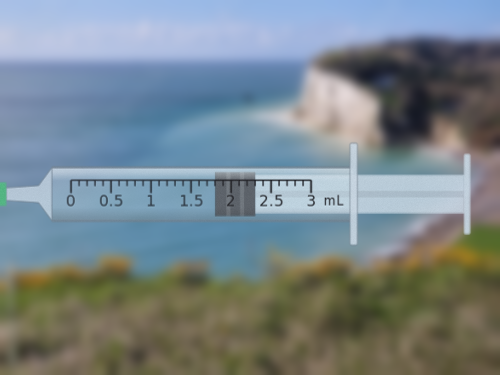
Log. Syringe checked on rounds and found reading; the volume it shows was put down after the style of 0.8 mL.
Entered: 1.8 mL
